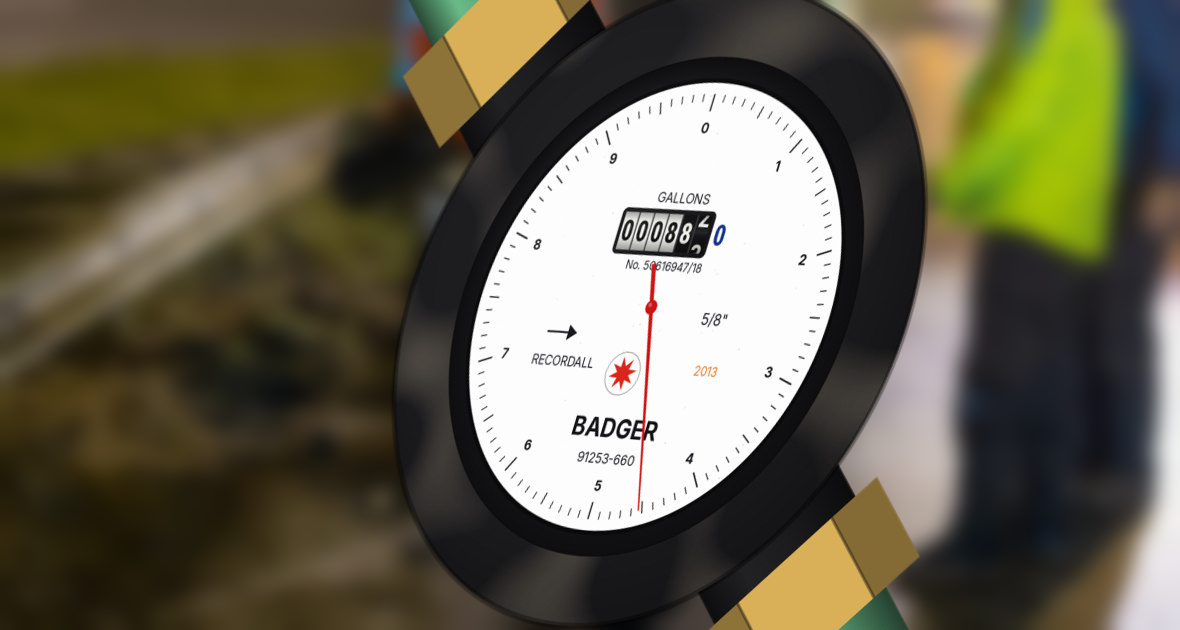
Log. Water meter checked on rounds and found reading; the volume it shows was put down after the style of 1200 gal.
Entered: 8824.5 gal
